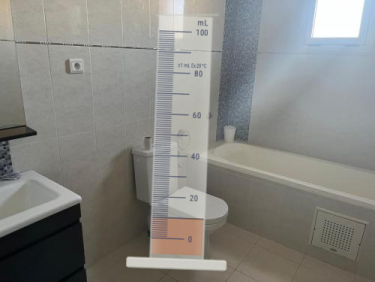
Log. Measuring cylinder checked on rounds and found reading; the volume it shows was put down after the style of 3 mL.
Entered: 10 mL
